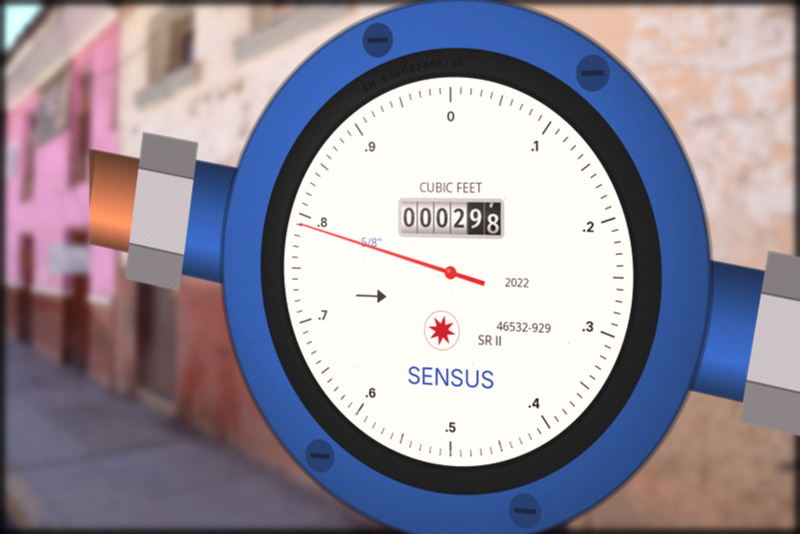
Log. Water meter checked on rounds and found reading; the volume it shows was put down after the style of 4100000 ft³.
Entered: 297.79 ft³
